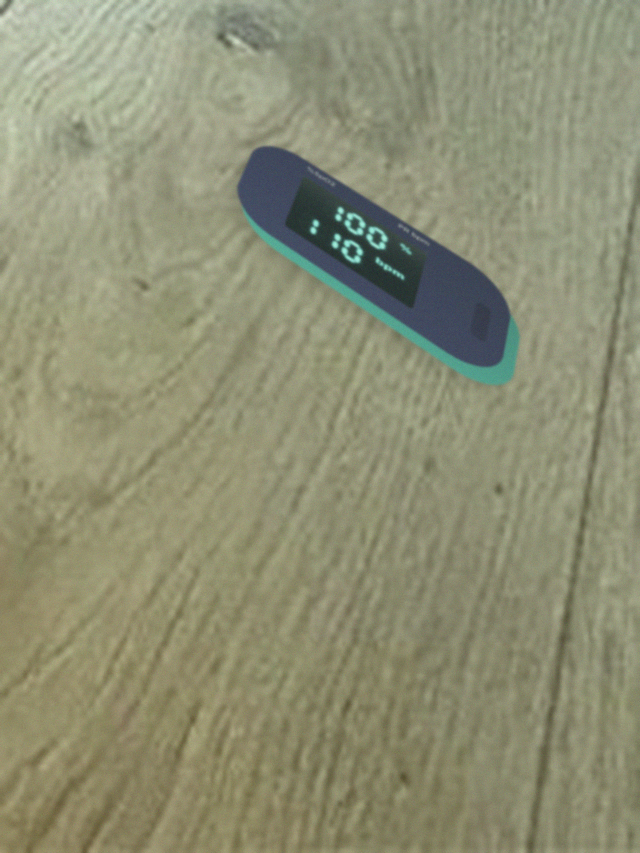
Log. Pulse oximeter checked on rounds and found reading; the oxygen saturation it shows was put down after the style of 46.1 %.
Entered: 100 %
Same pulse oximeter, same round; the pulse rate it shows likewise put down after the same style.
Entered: 110 bpm
